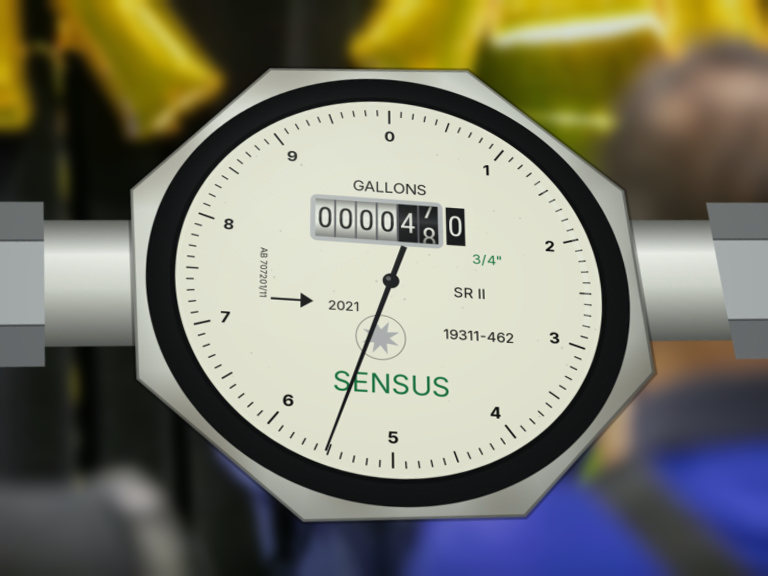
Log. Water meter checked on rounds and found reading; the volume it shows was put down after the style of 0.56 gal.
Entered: 475.5 gal
